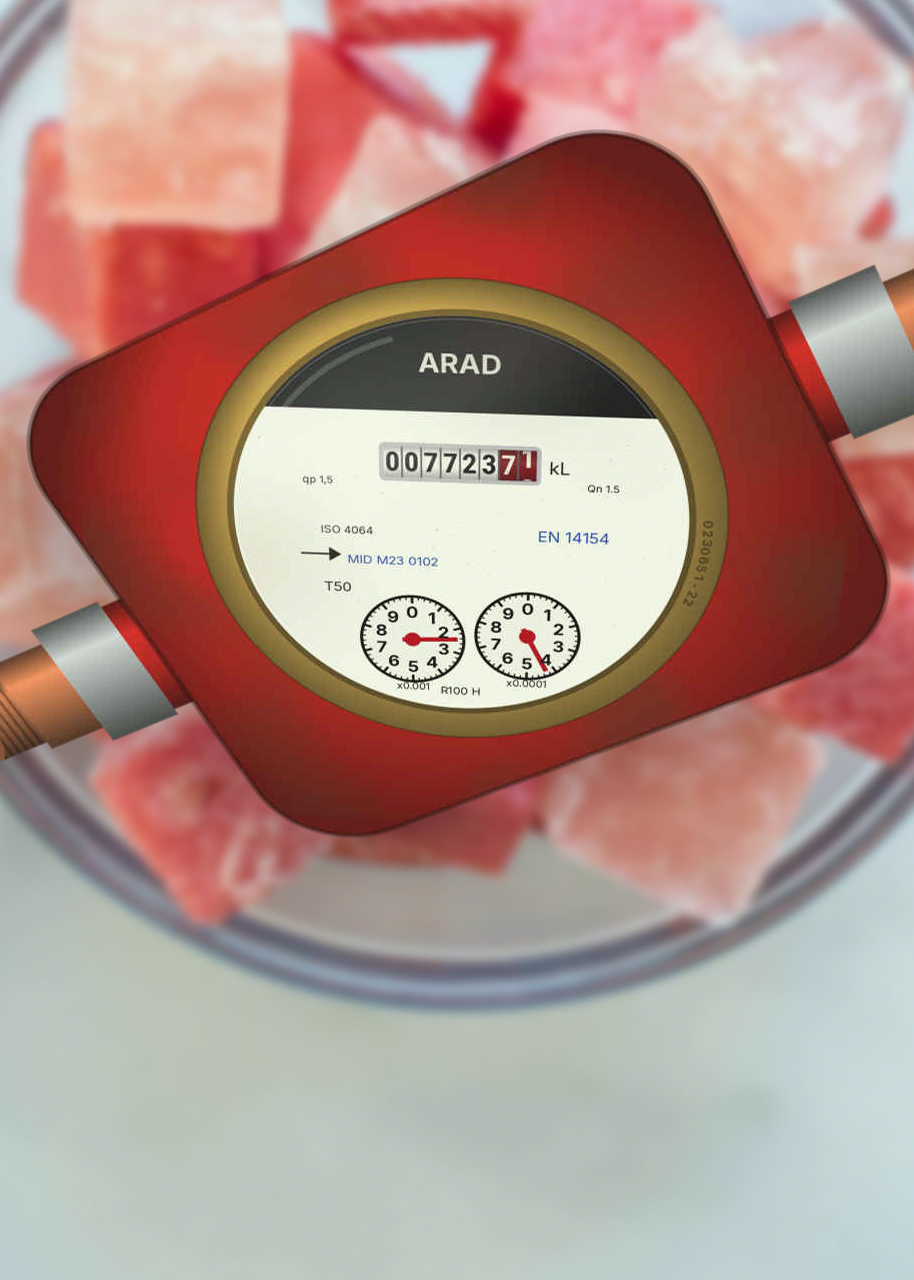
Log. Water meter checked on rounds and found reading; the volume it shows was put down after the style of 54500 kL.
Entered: 7723.7124 kL
